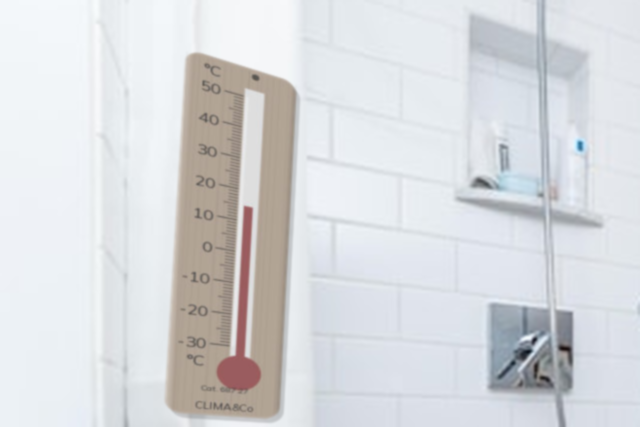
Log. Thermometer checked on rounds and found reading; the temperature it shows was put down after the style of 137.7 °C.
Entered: 15 °C
